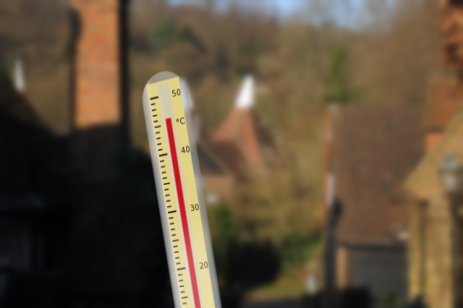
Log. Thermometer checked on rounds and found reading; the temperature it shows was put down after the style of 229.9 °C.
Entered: 46 °C
